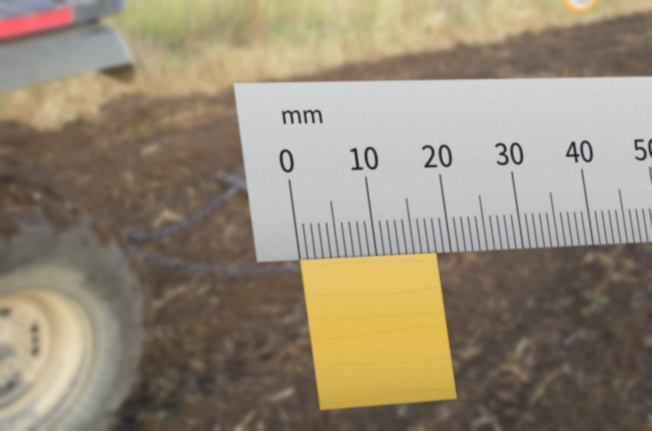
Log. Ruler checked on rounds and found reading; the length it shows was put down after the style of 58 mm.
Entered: 18 mm
